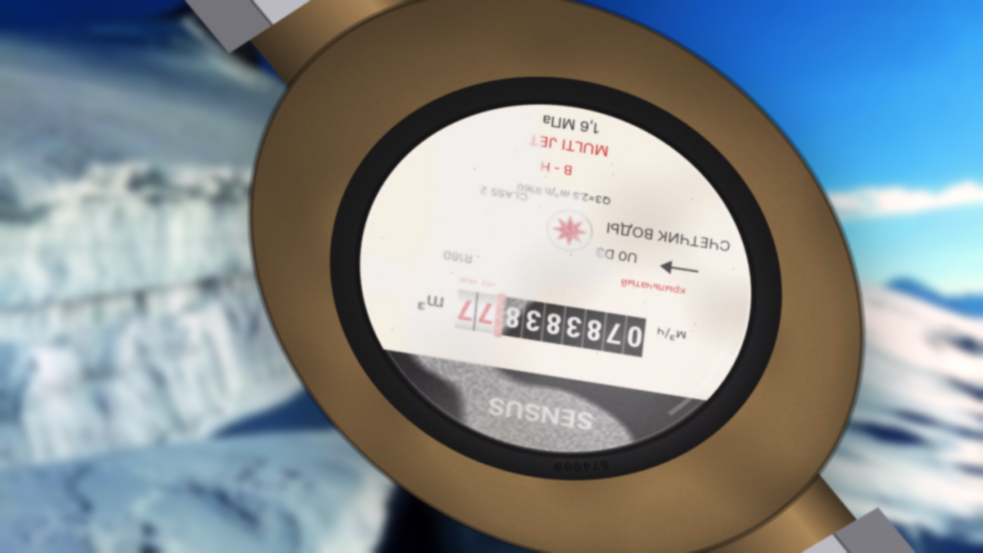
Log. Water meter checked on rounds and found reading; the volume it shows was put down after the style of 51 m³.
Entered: 783838.77 m³
